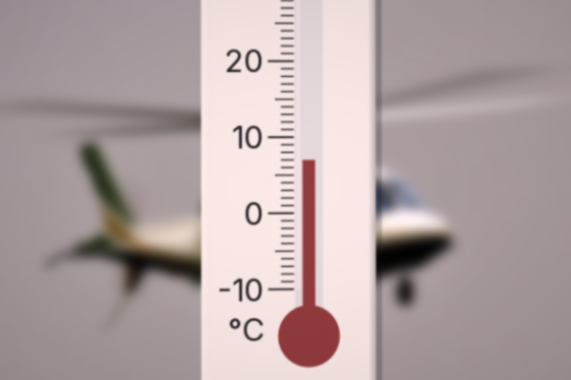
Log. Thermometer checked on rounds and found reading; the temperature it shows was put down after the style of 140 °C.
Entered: 7 °C
